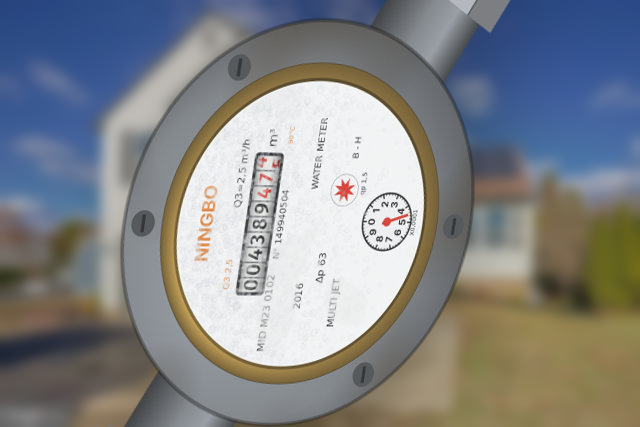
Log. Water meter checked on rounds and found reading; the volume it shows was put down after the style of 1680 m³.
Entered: 4389.4744 m³
